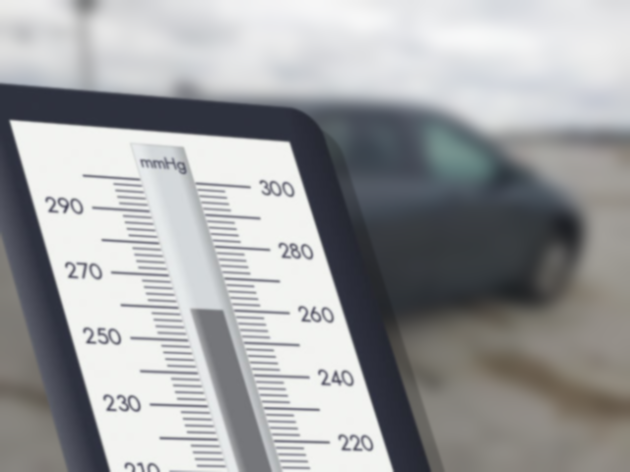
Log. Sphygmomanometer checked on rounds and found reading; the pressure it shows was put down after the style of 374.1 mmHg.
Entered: 260 mmHg
